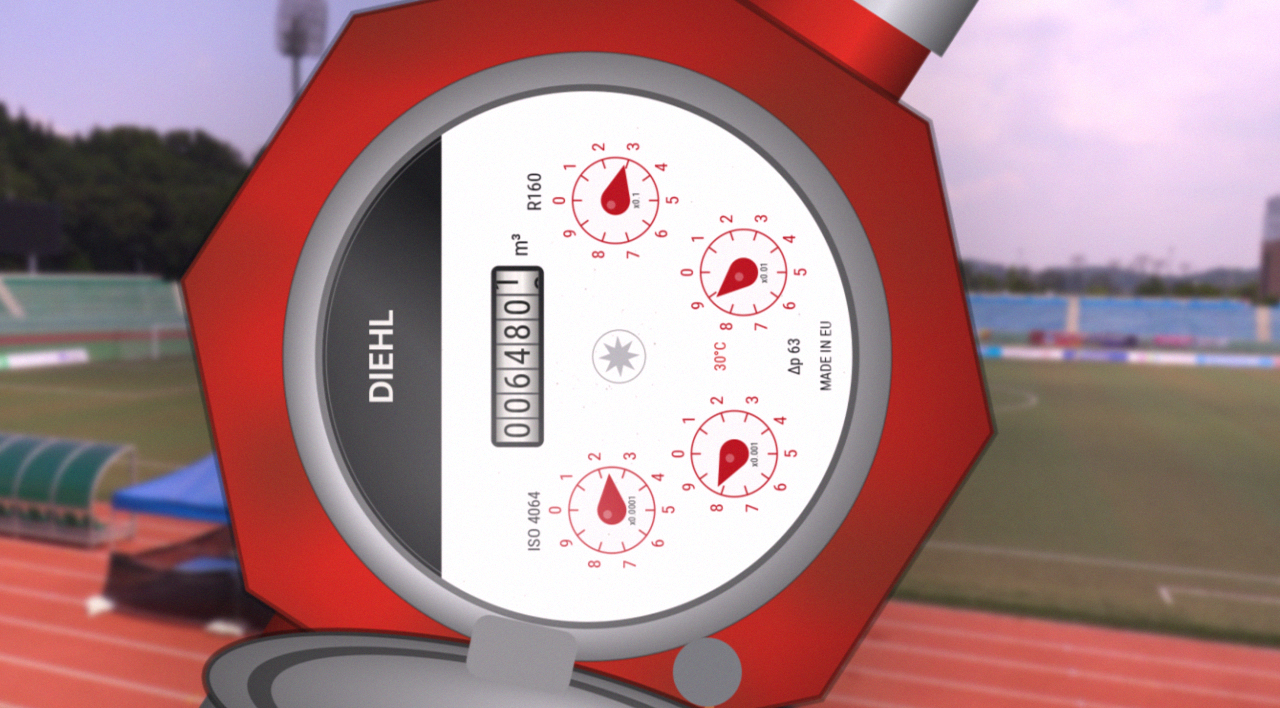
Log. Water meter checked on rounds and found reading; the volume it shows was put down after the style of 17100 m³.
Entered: 64801.2882 m³
